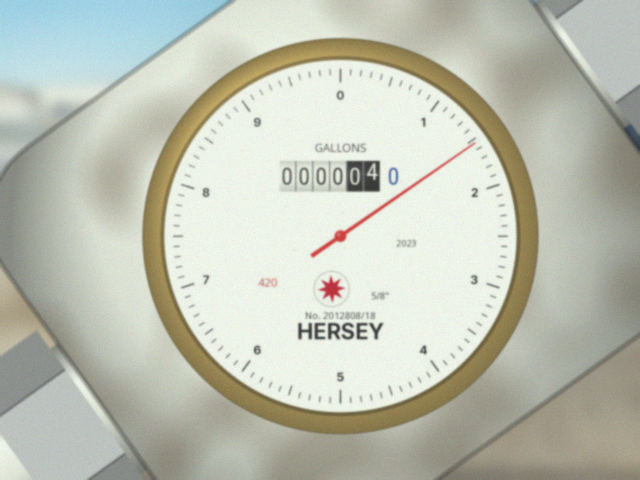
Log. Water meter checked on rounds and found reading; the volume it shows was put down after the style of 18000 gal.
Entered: 41.5 gal
